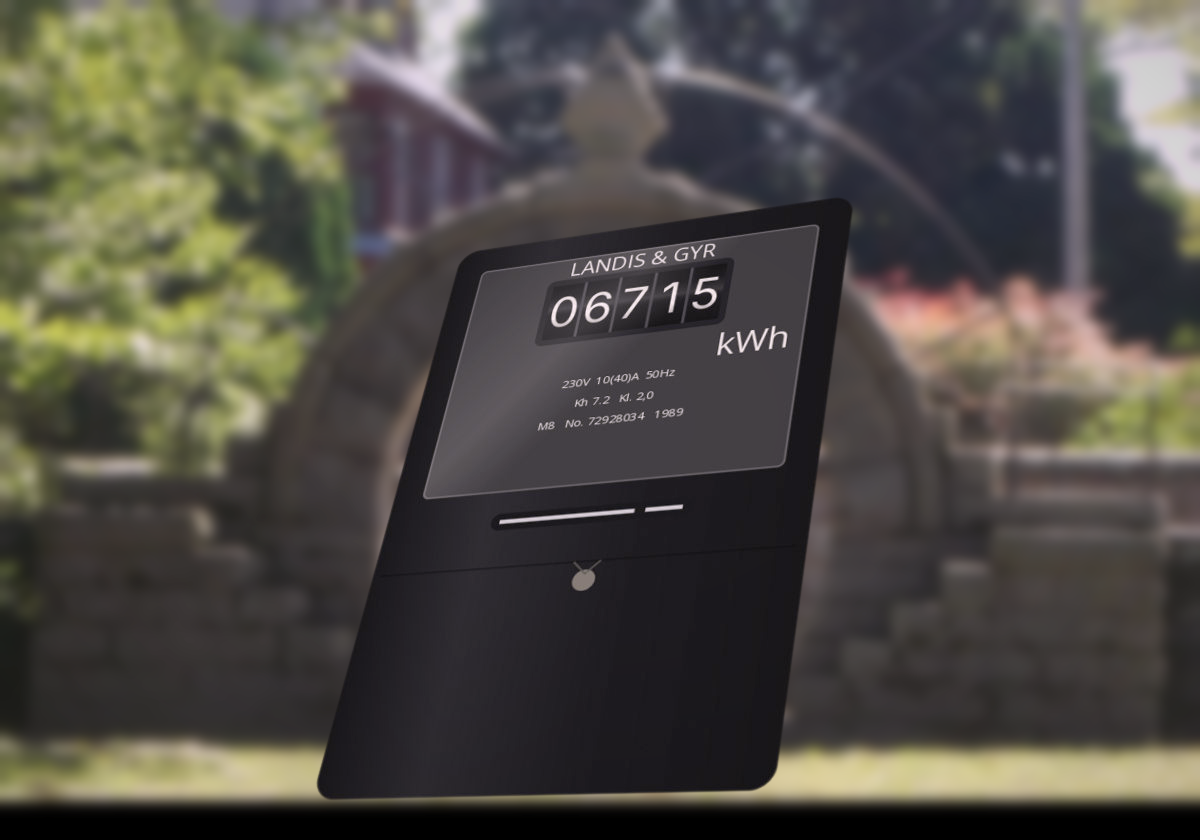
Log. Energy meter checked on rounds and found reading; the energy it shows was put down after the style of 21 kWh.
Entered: 6715 kWh
